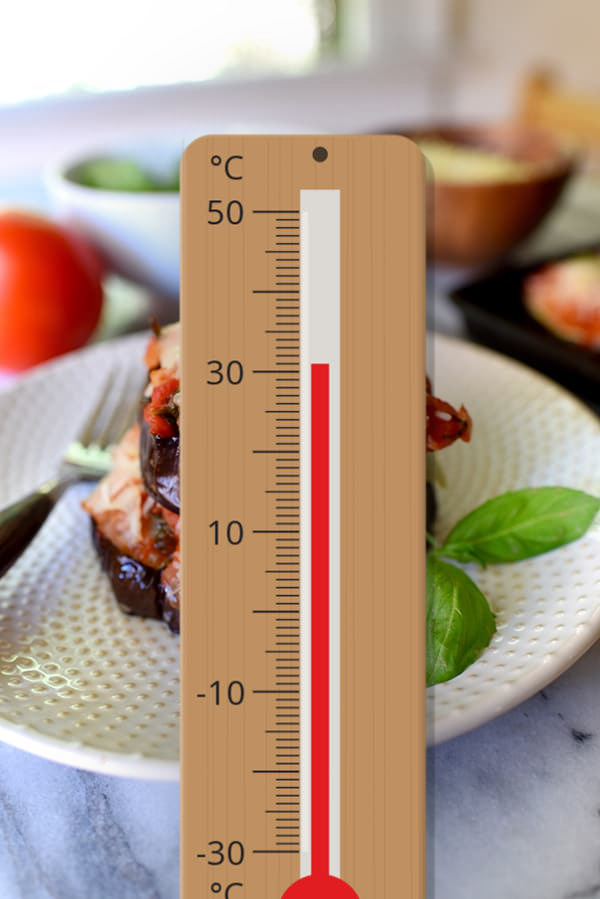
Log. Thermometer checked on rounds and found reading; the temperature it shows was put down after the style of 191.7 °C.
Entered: 31 °C
